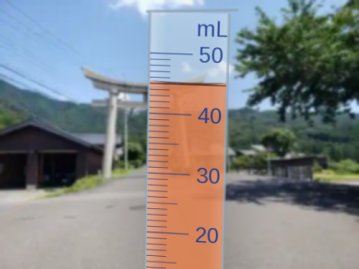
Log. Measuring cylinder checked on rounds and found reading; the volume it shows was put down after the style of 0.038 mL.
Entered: 45 mL
